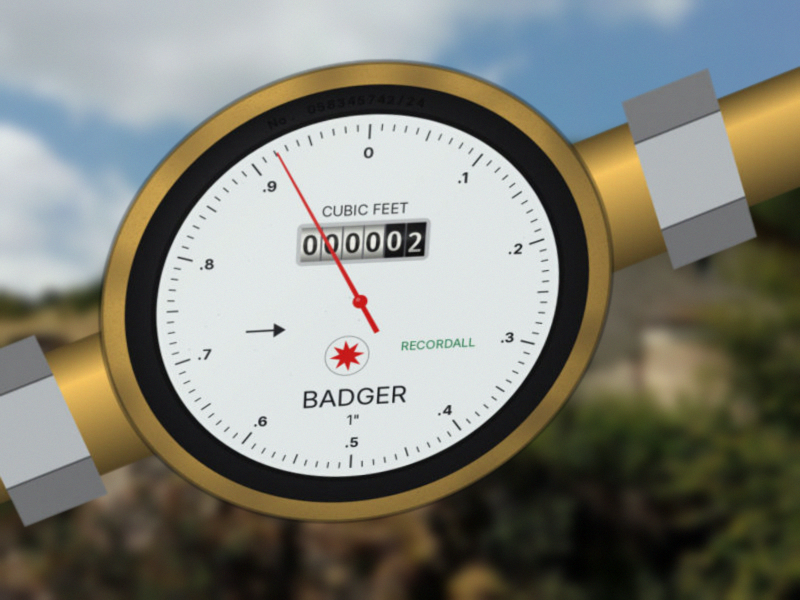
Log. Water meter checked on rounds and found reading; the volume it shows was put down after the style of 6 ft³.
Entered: 1.92 ft³
